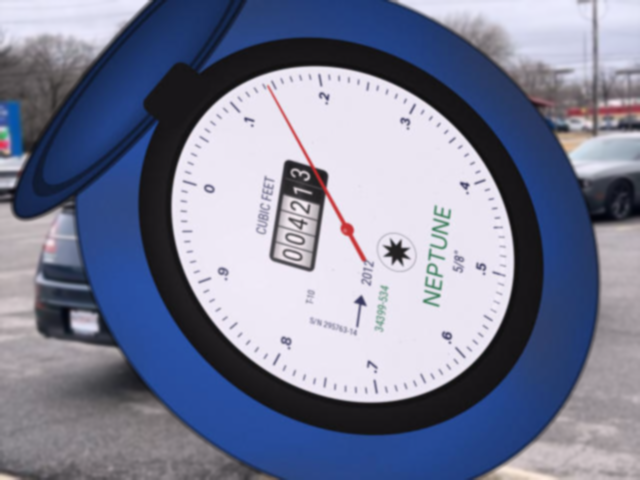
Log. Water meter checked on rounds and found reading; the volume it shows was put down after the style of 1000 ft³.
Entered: 4213.14 ft³
